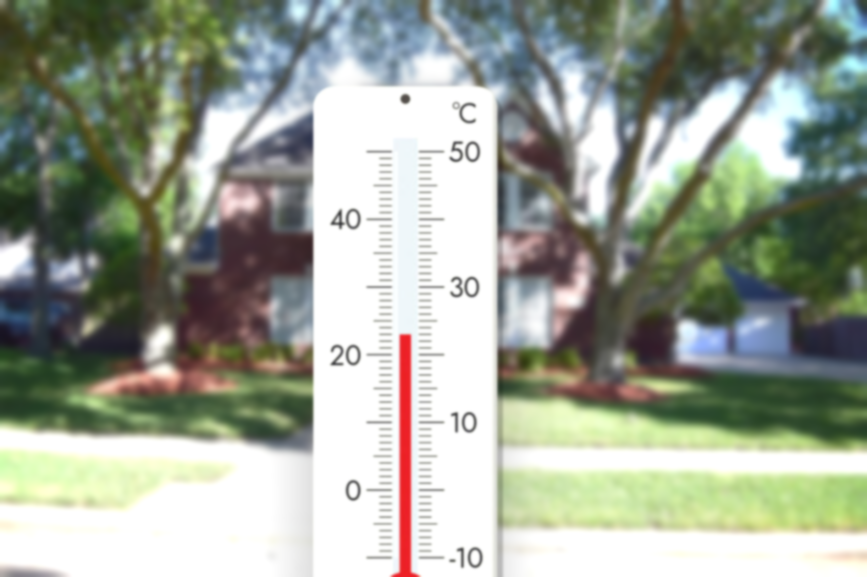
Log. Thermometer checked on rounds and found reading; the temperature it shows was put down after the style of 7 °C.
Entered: 23 °C
